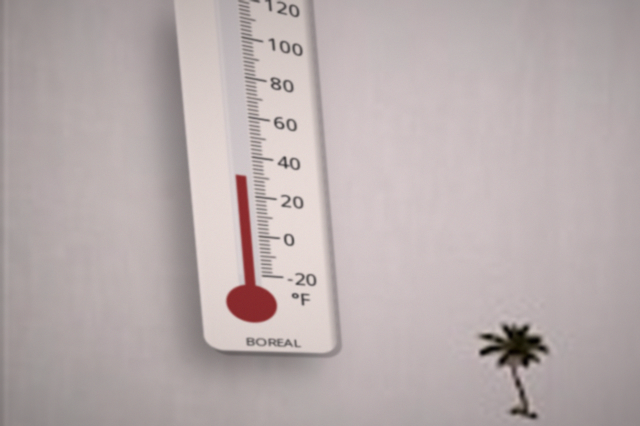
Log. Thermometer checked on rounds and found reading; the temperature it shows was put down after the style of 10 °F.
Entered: 30 °F
